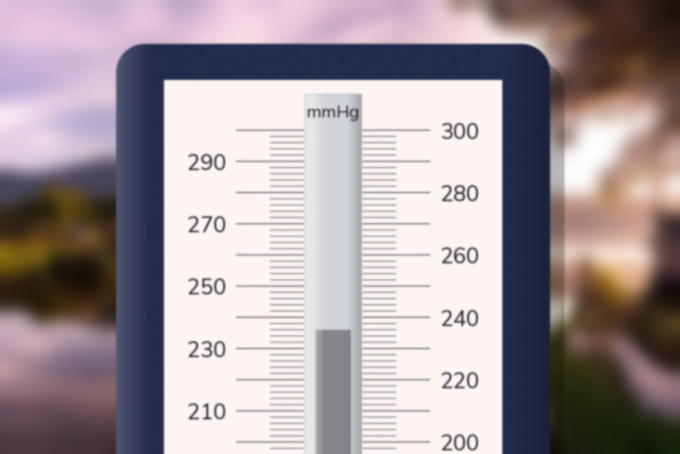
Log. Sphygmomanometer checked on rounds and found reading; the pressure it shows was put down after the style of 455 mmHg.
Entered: 236 mmHg
